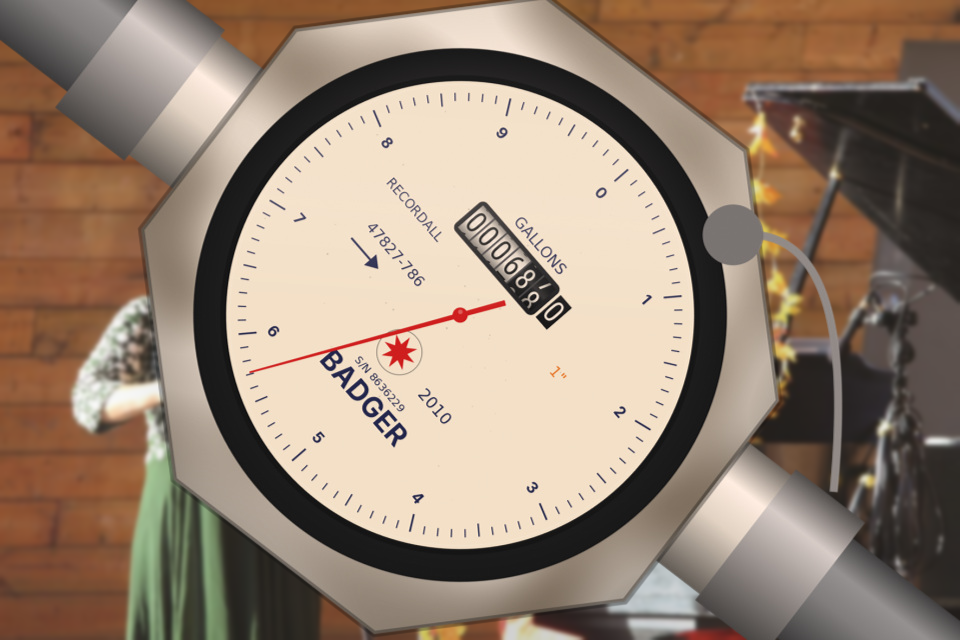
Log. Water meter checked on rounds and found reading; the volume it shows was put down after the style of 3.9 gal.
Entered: 6875.7 gal
